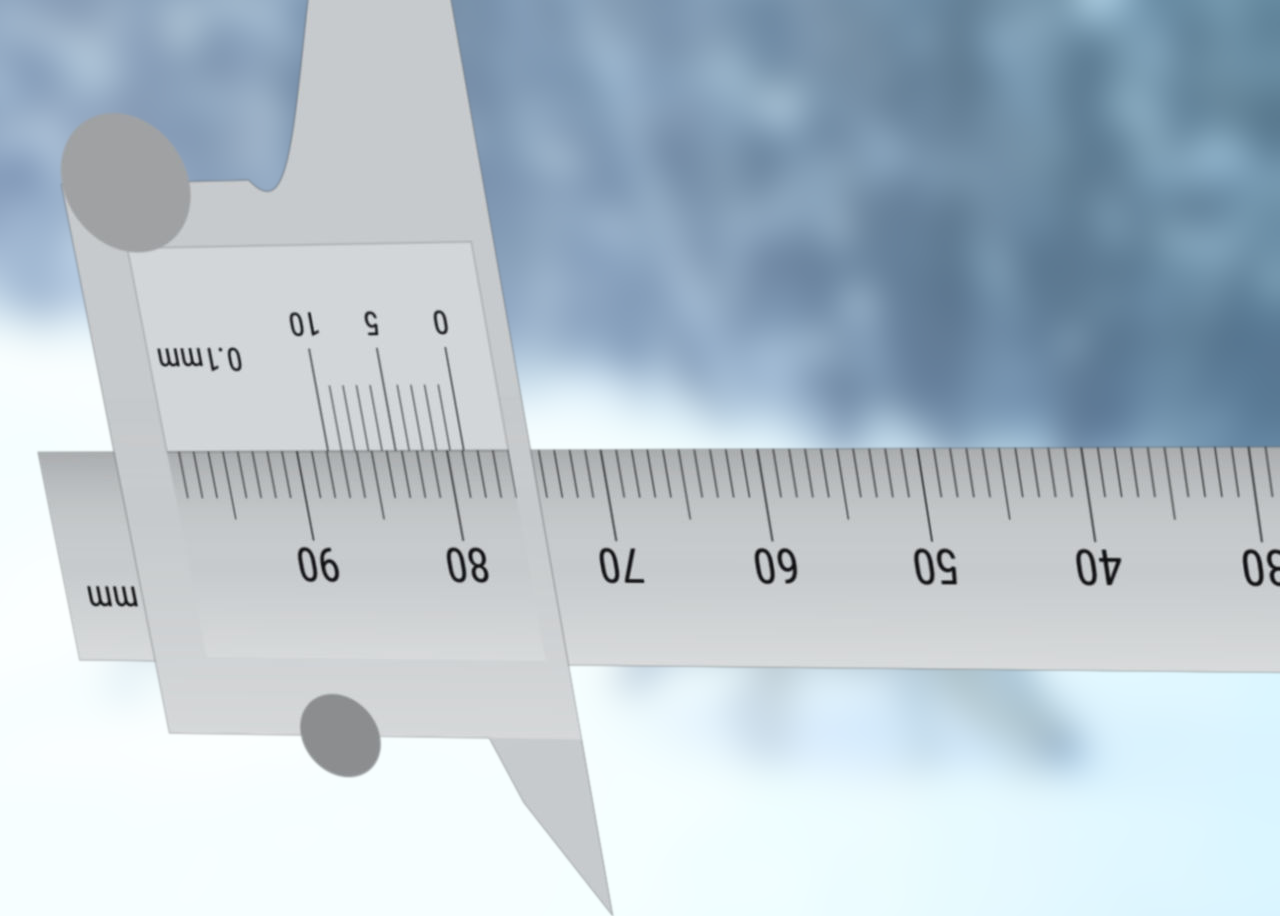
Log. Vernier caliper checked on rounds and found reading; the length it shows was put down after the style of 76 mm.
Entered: 78.9 mm
